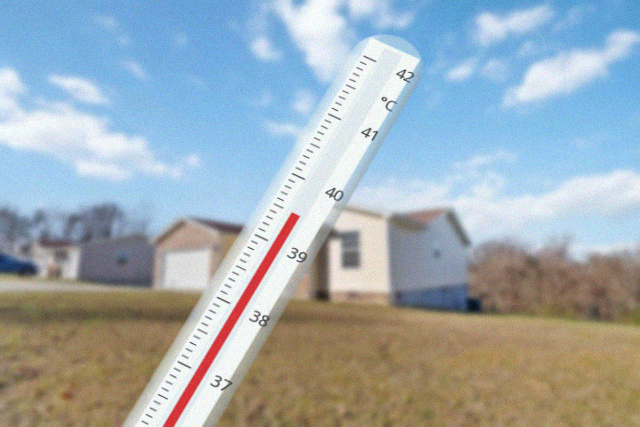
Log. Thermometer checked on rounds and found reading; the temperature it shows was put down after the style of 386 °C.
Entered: 39.5 °C
